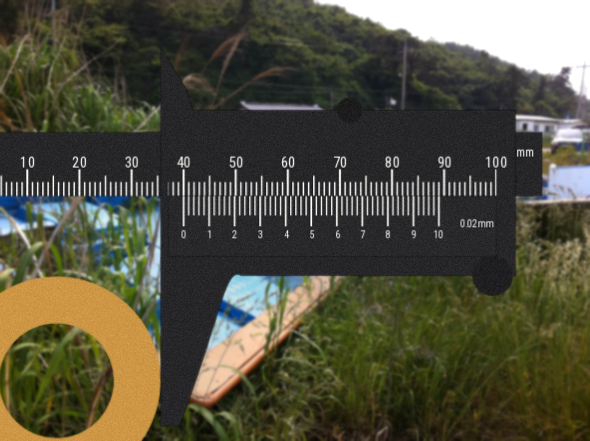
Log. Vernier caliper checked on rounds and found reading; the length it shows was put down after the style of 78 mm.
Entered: 40.0 mm
